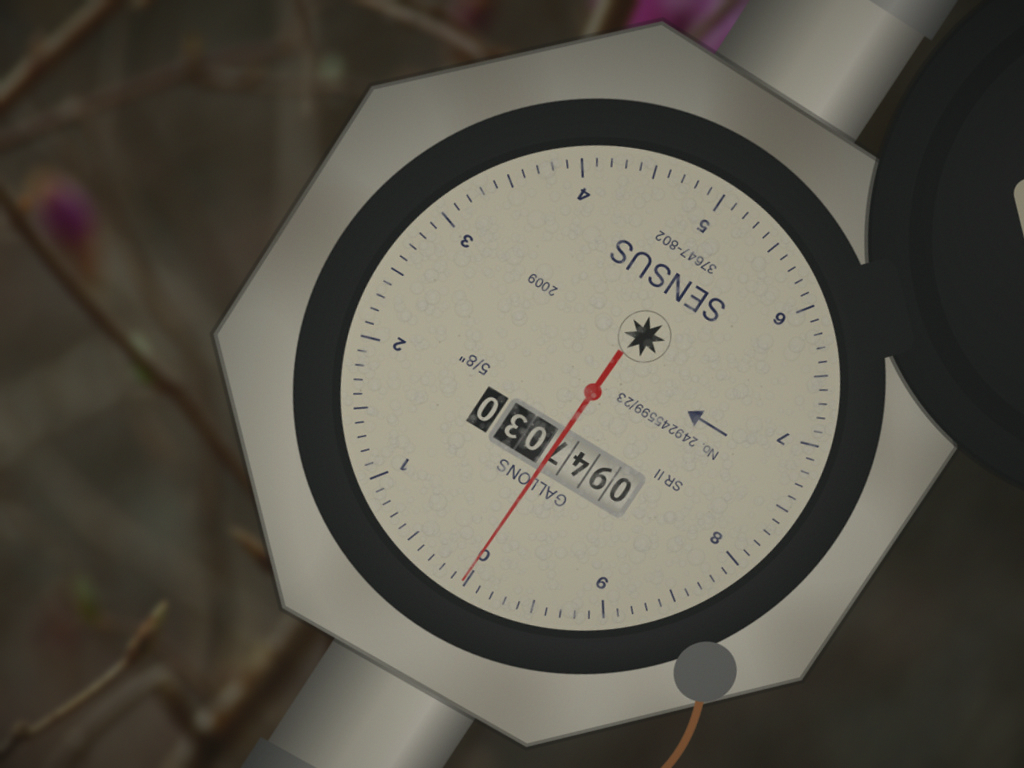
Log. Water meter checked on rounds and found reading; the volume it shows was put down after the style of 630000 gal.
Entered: 947030.0 gal
